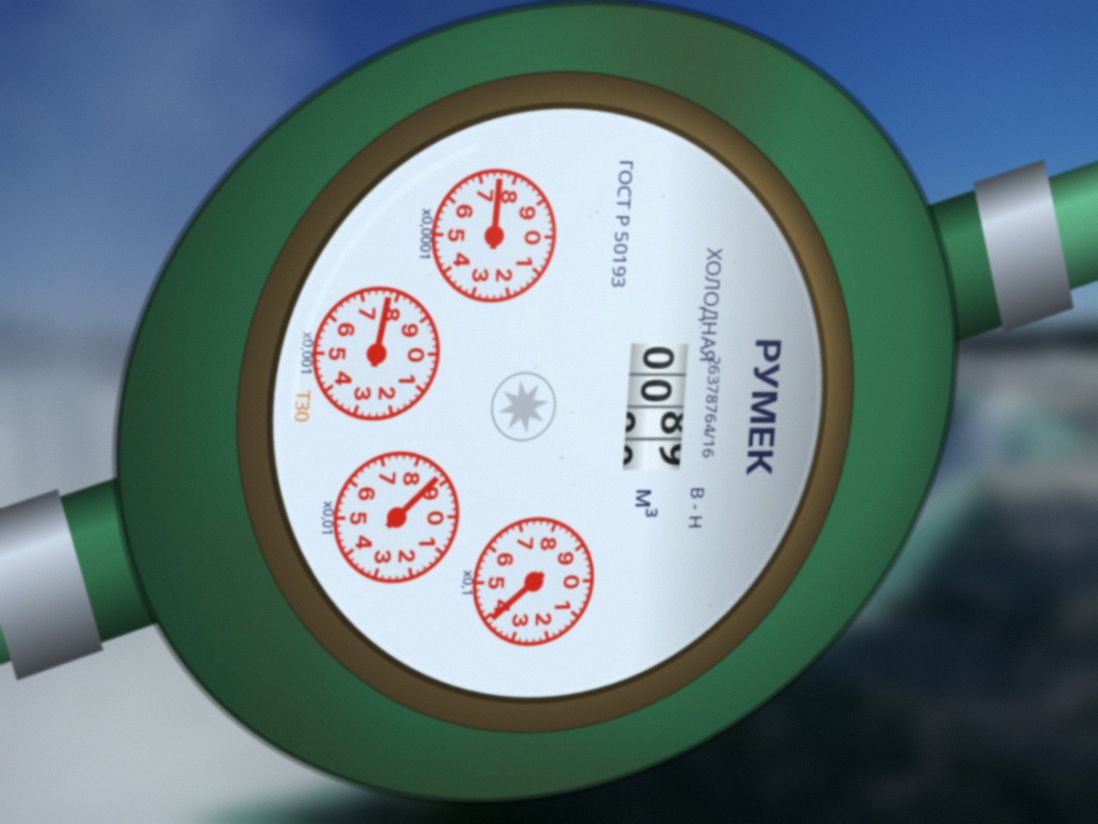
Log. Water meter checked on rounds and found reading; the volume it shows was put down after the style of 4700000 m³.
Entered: 89.3877 m³
